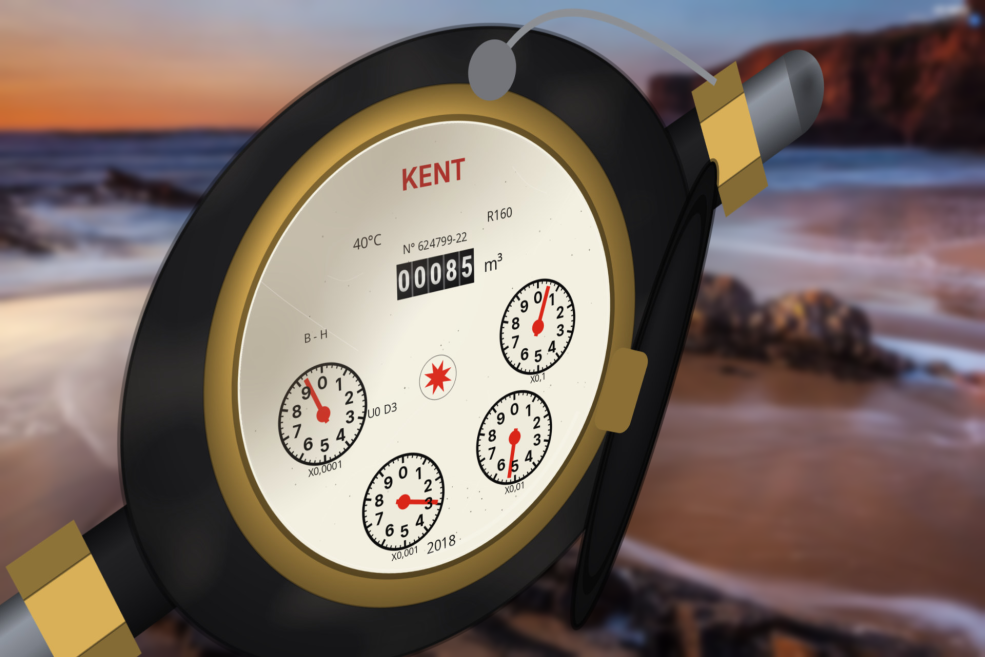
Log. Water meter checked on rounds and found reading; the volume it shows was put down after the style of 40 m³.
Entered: 85.0529 m³
